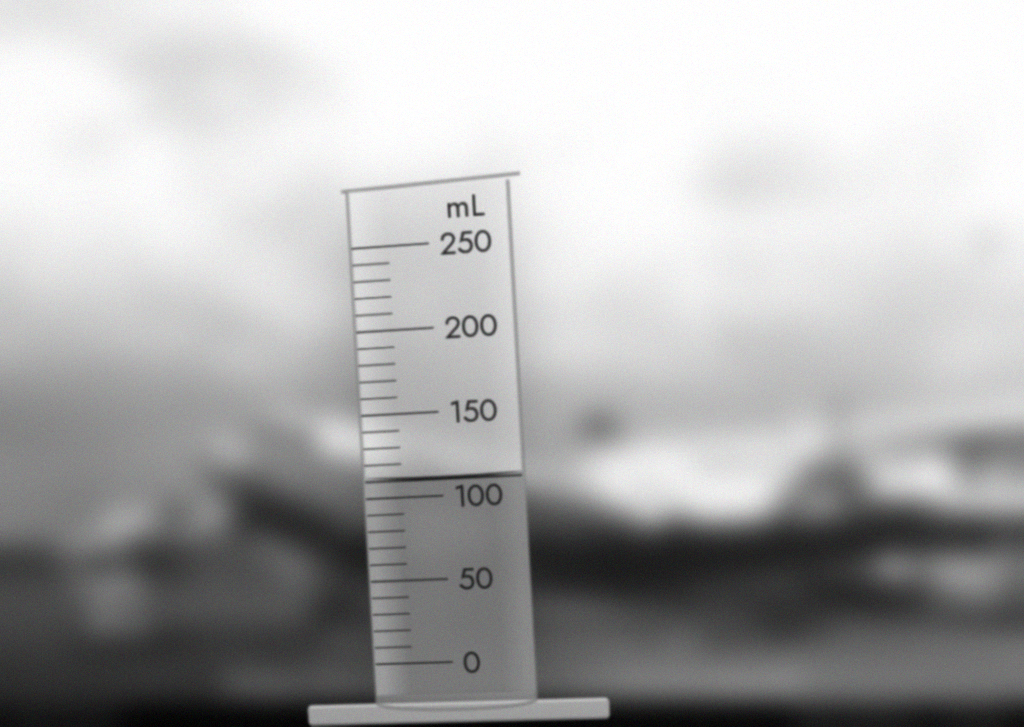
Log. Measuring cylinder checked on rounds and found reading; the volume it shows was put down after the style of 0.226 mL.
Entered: 110 mL
